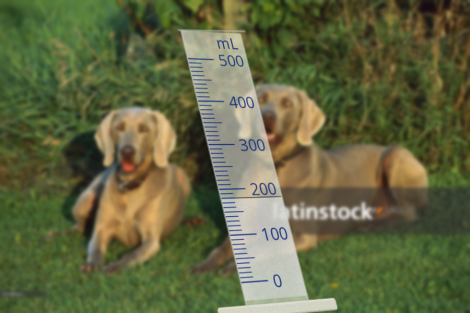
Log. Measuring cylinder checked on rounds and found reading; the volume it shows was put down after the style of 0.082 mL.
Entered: 180 mL
